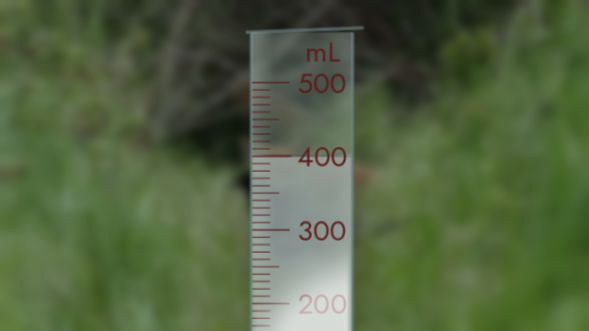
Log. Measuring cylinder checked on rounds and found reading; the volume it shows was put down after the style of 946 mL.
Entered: 400 mL
